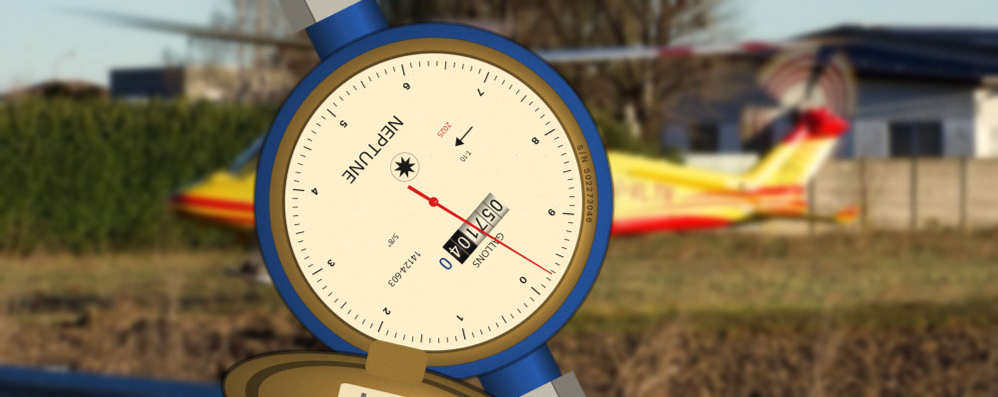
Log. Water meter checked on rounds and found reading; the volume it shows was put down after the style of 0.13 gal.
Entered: 571039.7 gal
